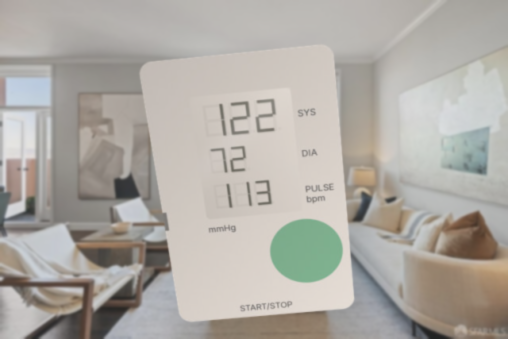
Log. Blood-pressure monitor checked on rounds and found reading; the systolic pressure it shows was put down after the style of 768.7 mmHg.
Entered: 122 mmHg
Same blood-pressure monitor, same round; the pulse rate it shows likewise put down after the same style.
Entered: 113 bpm
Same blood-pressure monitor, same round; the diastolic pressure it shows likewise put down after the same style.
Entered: 72 mmHg
